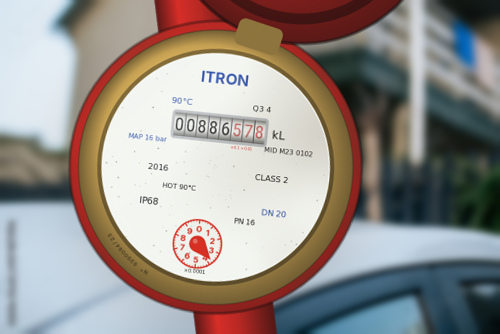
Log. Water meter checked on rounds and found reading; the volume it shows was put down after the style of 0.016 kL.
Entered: 886.5783 kL
